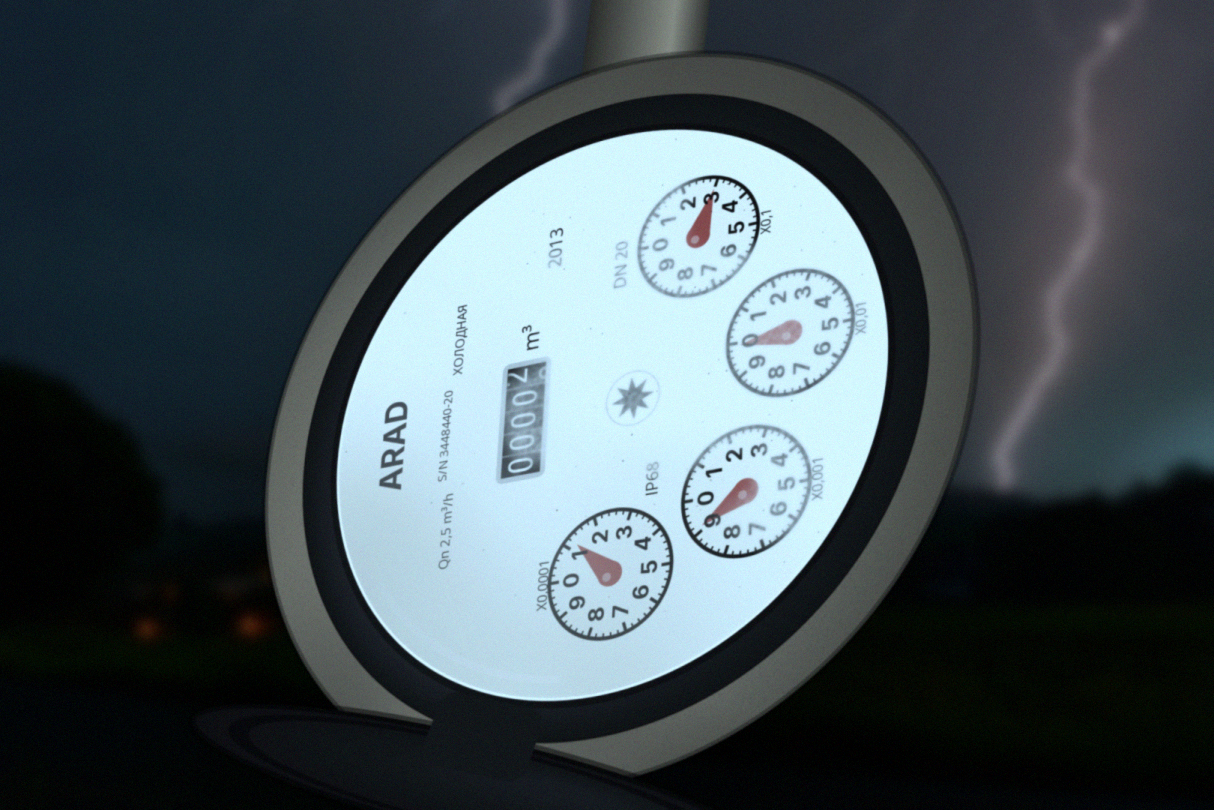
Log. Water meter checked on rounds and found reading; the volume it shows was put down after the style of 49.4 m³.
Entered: 2.2991 m³
